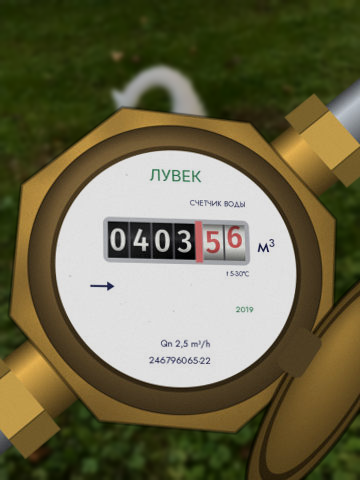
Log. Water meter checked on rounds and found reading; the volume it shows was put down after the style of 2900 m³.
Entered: 403.56 m³
